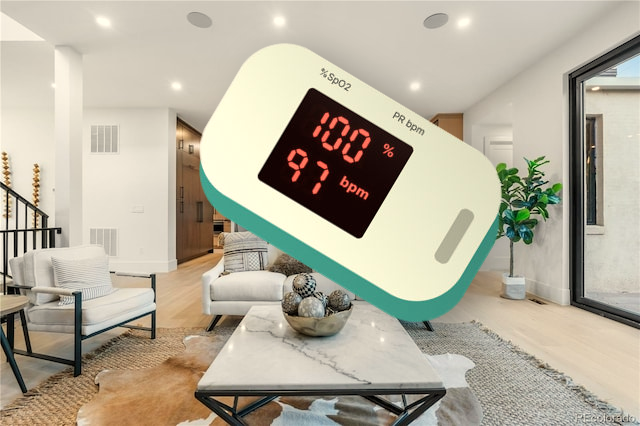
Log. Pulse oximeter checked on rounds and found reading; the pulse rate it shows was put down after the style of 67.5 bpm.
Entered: 97 bpm
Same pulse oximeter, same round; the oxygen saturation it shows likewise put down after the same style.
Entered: 100 %
